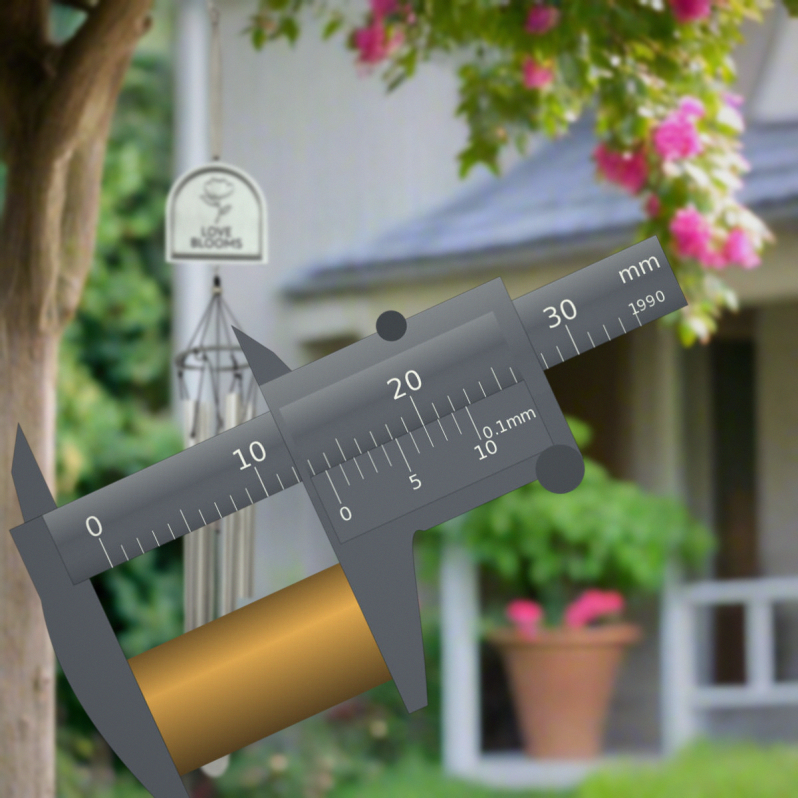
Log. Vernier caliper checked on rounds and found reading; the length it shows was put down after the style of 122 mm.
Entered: 13.7 mm
